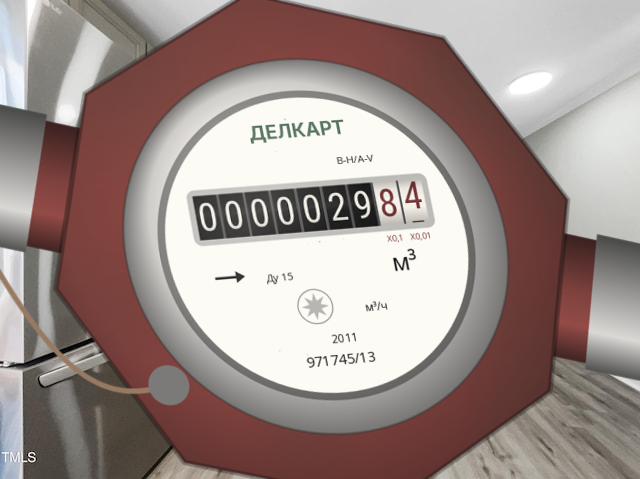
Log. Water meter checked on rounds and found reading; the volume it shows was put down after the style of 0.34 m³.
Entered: 29.84 m³
